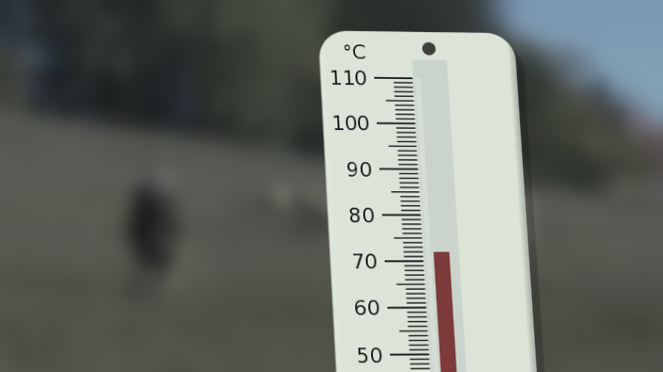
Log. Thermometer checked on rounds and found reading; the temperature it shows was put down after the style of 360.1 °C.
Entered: 72 °C
